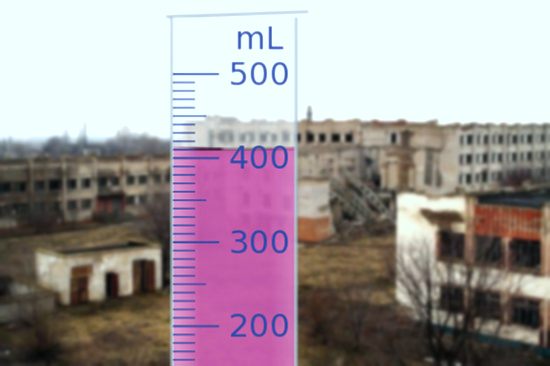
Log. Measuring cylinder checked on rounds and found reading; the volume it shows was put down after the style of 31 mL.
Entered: 410 mL
